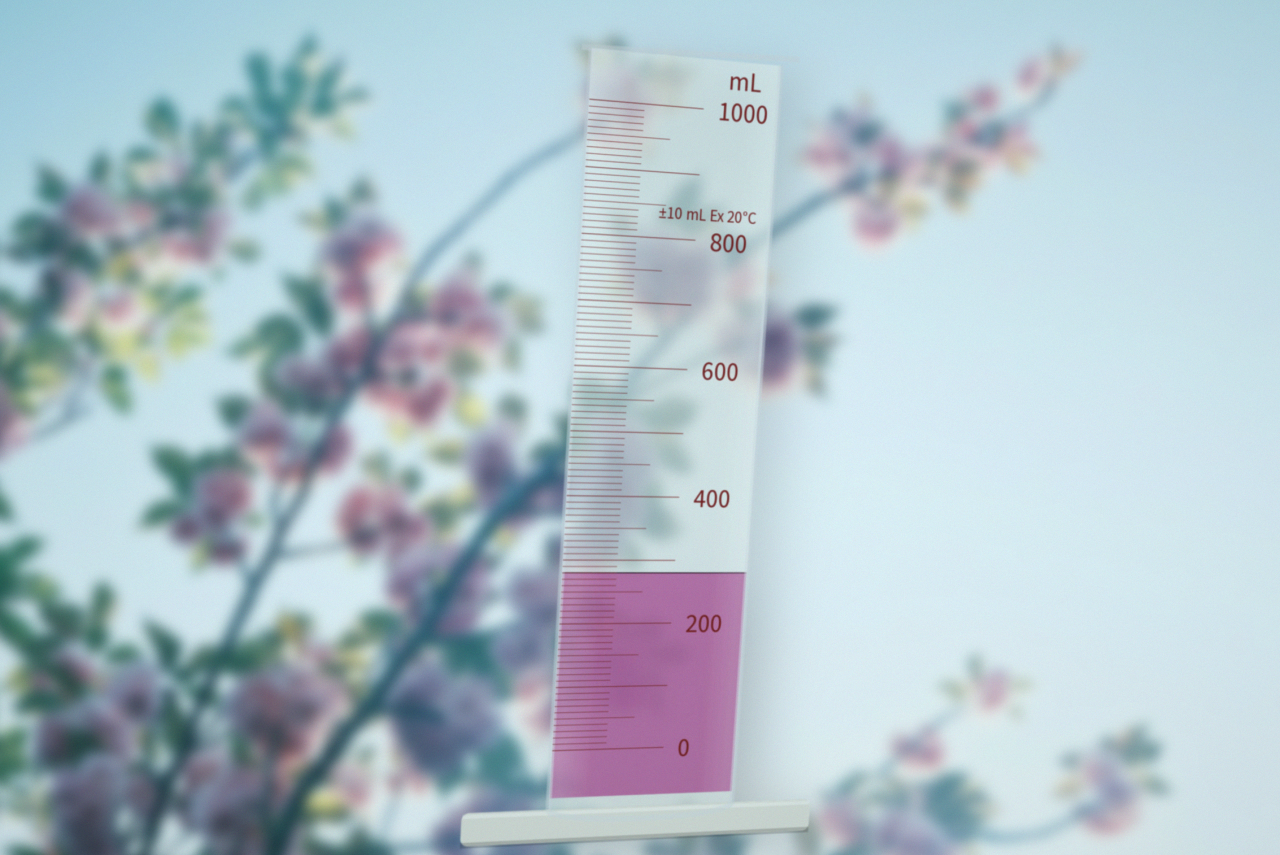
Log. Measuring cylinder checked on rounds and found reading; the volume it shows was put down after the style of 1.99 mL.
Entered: 280 mL
